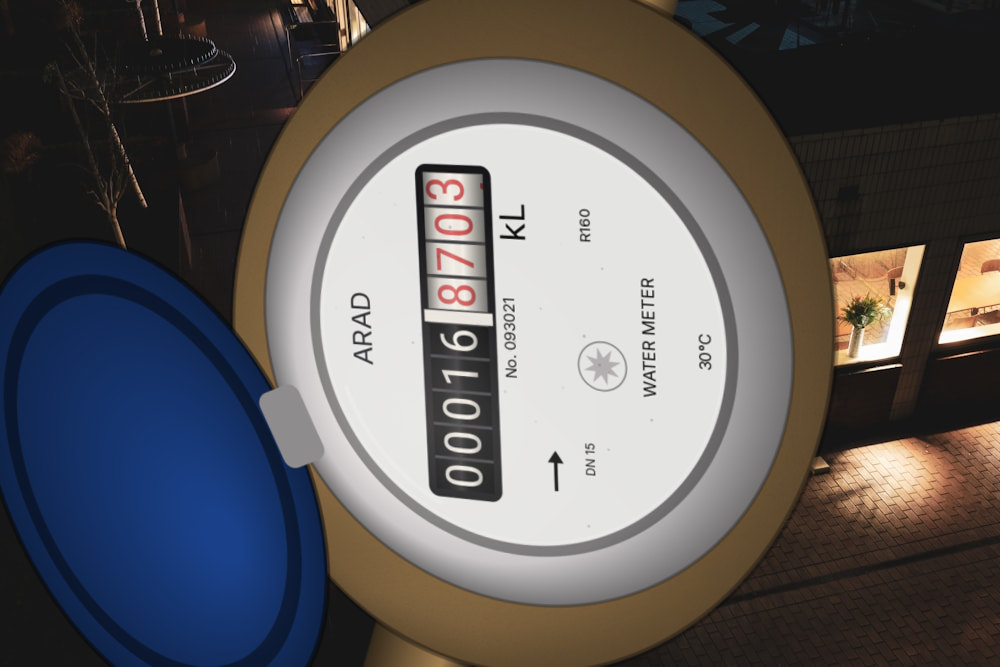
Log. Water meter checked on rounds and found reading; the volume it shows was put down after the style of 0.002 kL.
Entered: 16.8703 kL
